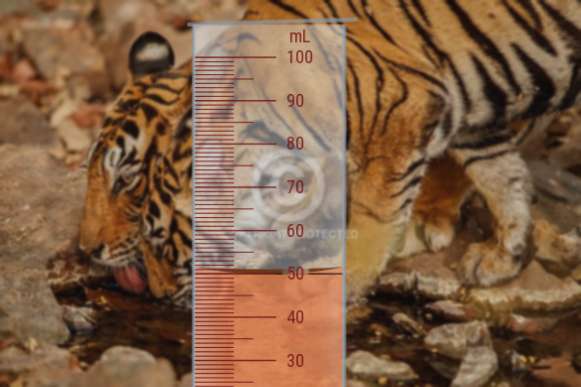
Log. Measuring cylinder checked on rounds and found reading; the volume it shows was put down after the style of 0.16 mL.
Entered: 50 mL
